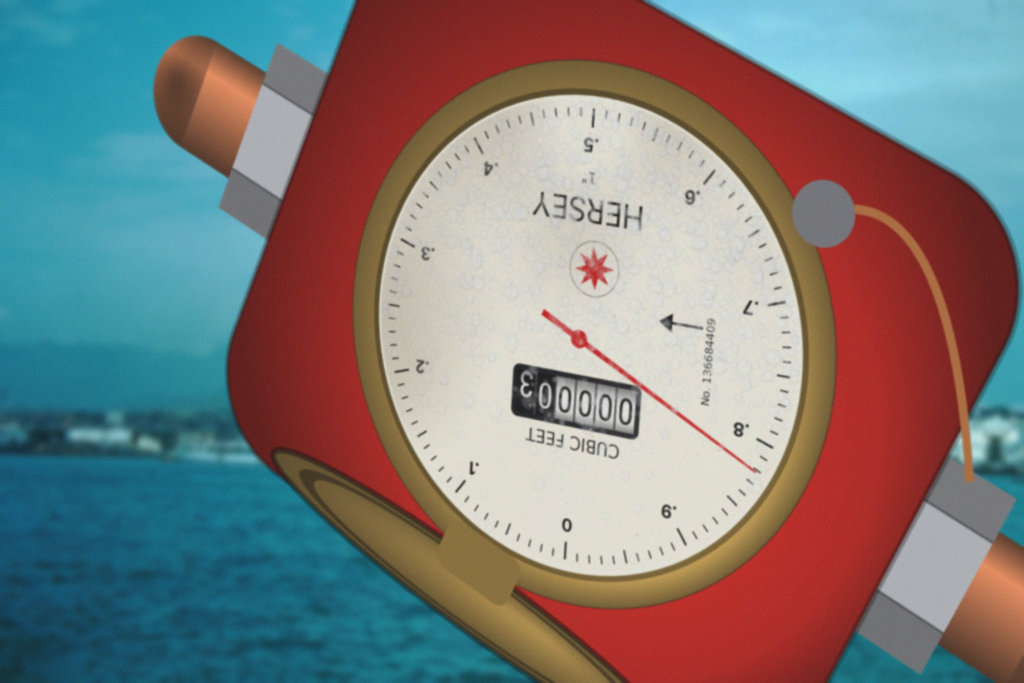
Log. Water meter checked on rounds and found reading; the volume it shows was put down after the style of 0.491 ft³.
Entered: 2.82 ft³
